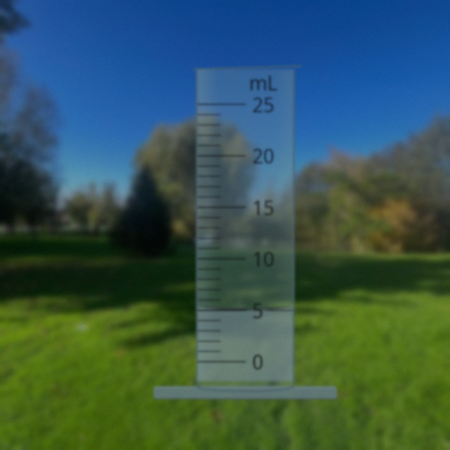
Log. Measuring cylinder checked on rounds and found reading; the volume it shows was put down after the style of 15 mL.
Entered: 5 mL
